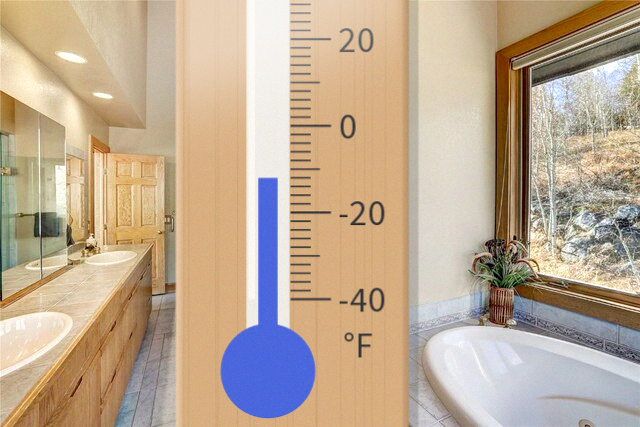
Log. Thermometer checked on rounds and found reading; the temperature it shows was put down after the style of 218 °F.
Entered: -12 °F
